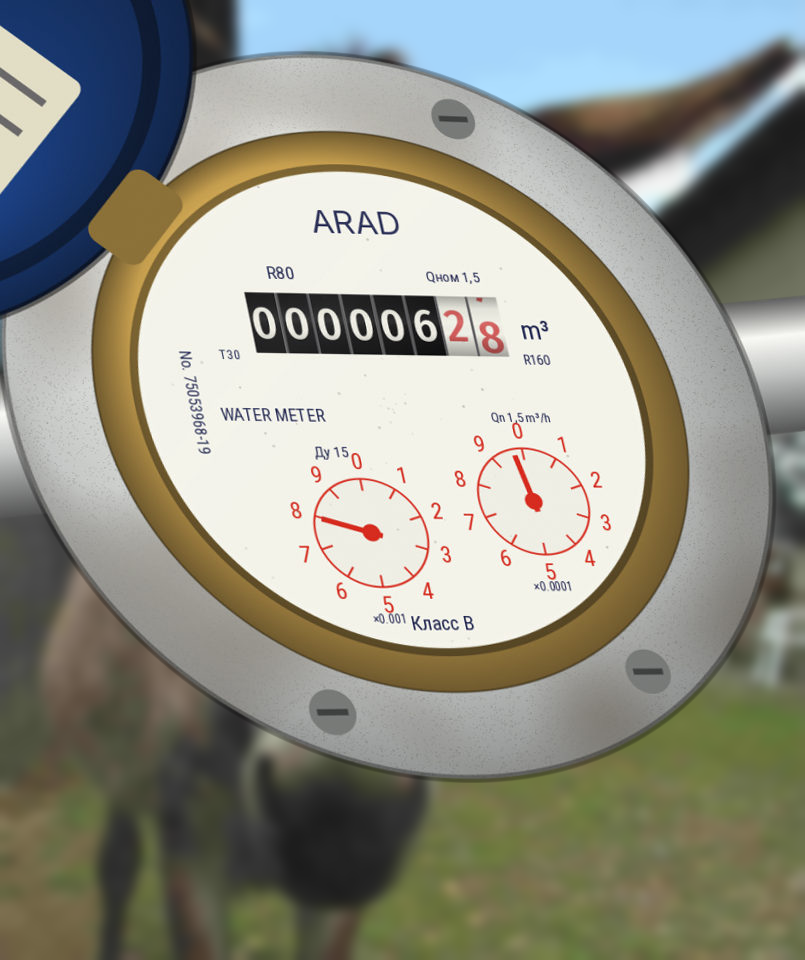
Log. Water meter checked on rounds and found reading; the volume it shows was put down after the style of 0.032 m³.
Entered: 6.2779 m³
